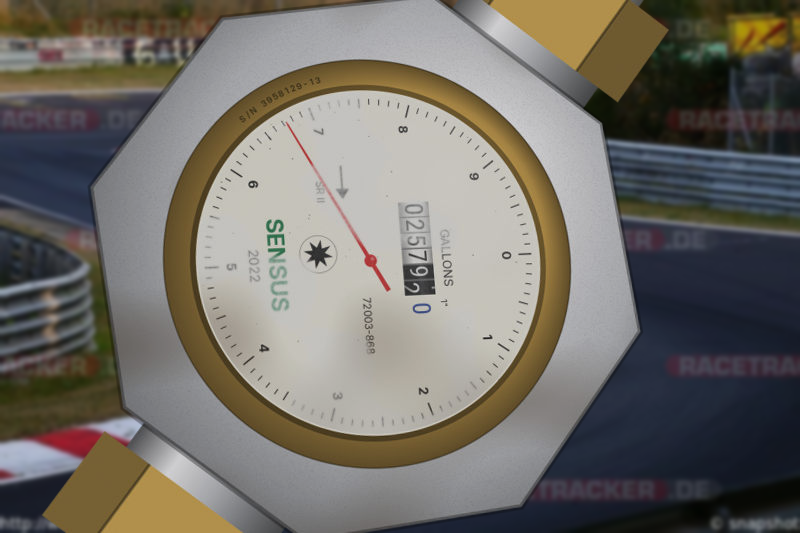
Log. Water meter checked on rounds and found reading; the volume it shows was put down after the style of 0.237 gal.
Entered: 257916.7 gal
